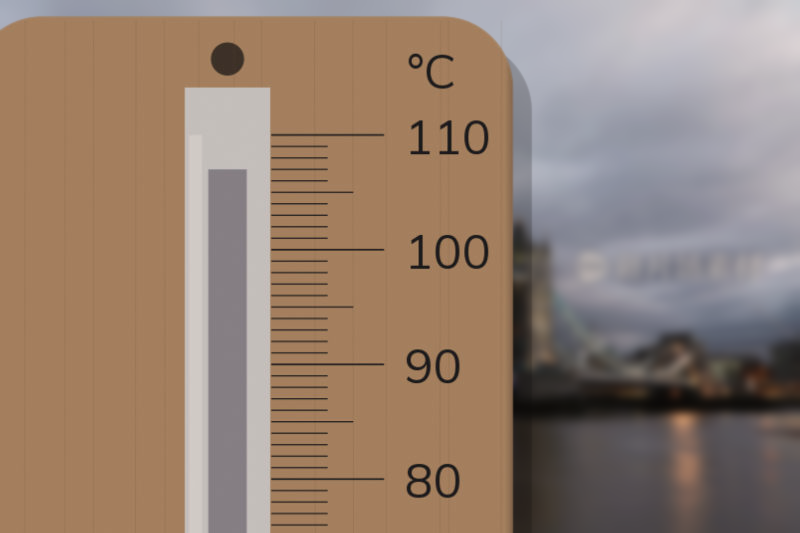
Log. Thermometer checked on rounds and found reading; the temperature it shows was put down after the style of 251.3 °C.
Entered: 107 °C
